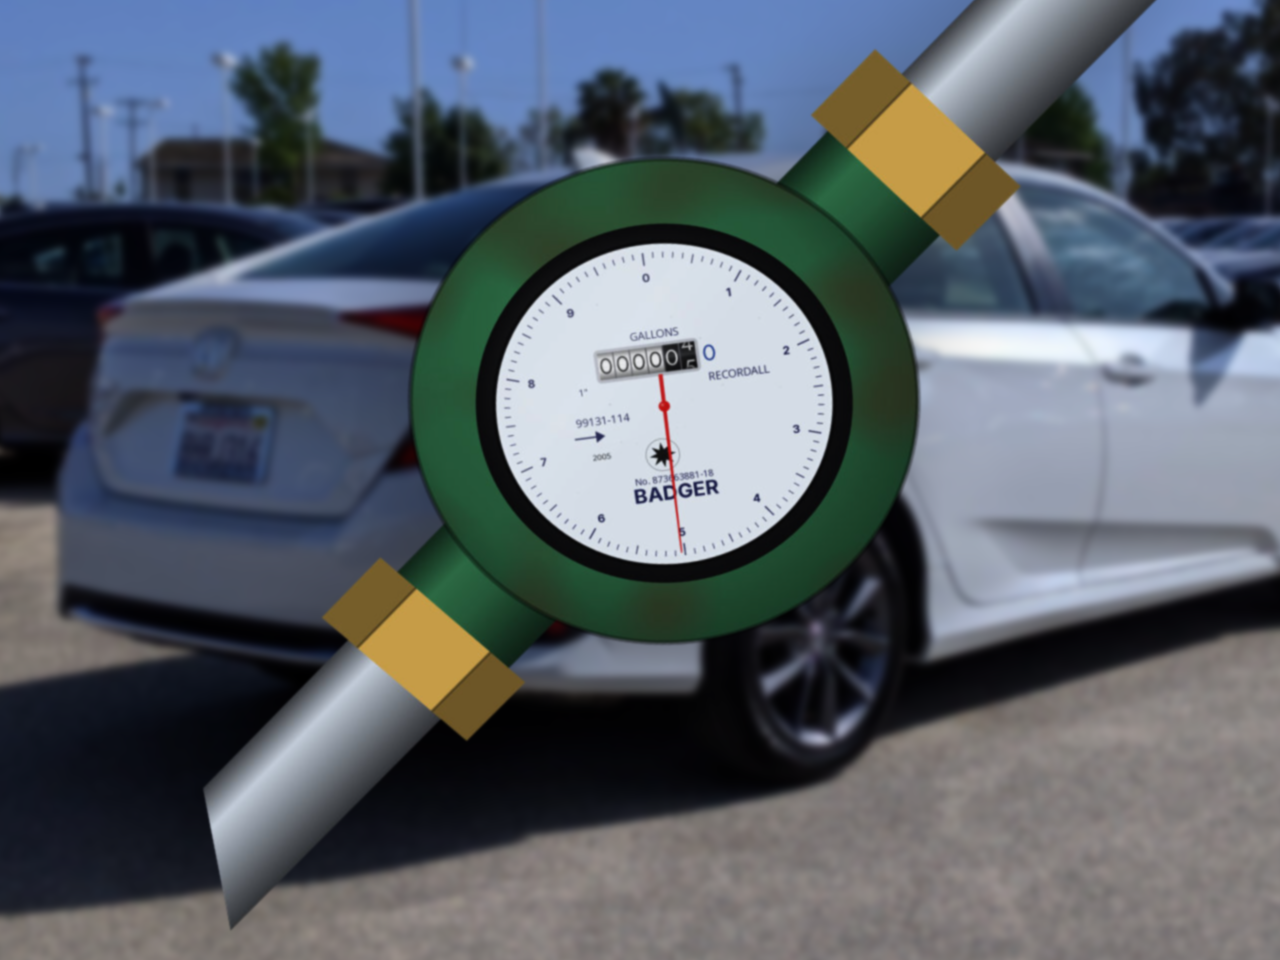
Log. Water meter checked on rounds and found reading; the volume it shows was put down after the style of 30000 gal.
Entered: 45.0 gal
